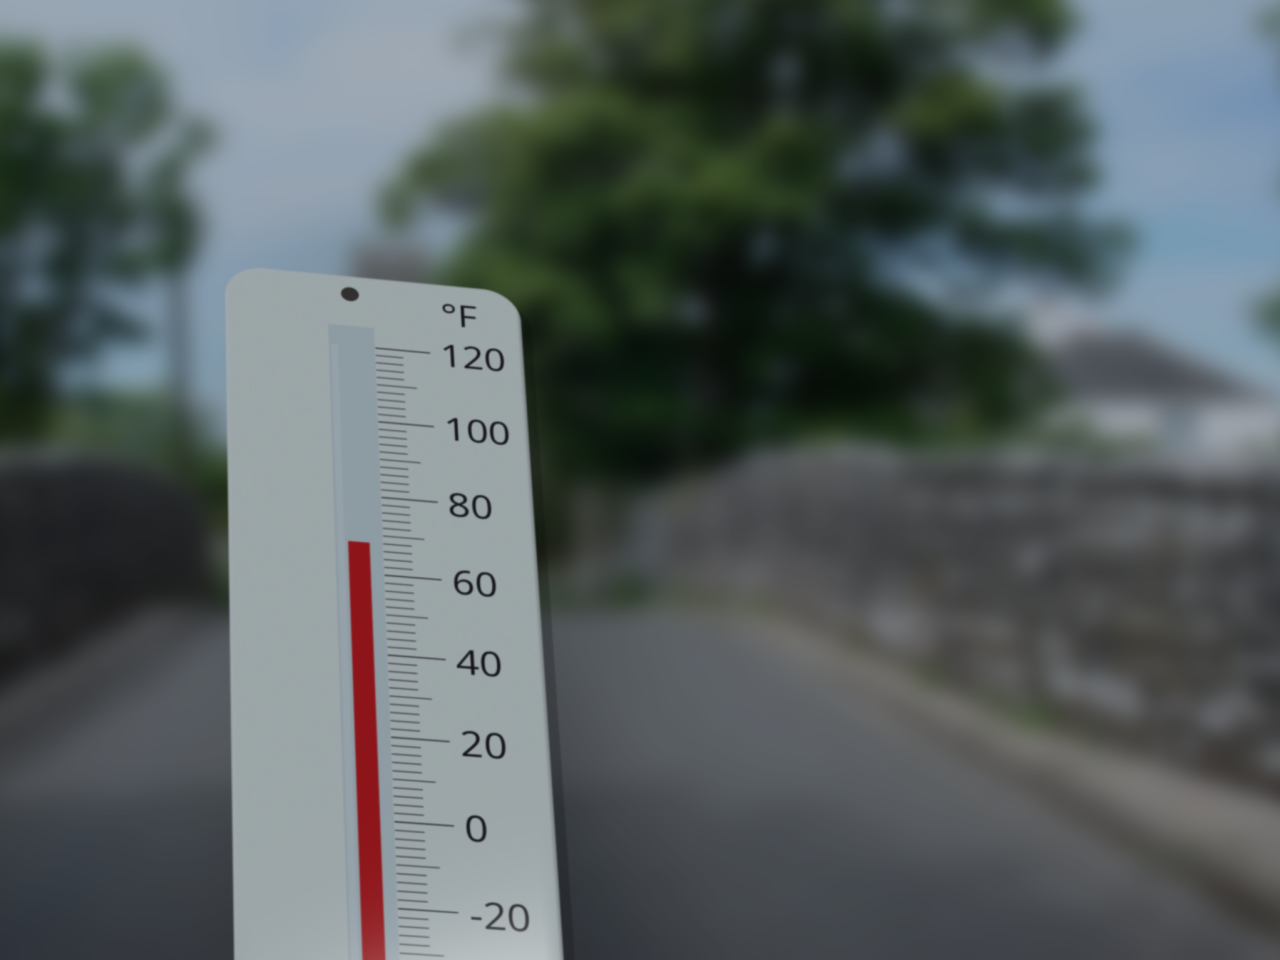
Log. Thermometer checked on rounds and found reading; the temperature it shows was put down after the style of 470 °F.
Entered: 68 °F
